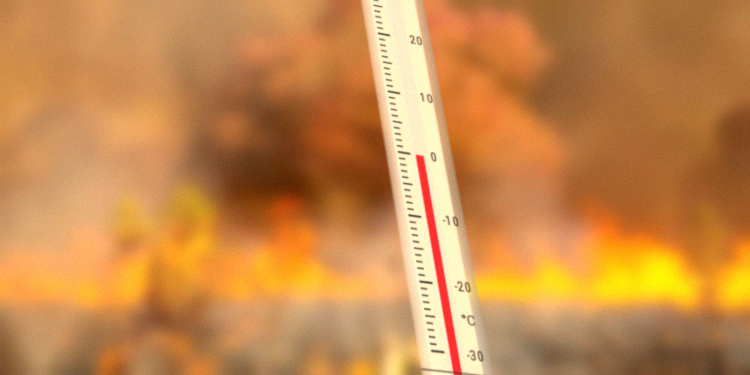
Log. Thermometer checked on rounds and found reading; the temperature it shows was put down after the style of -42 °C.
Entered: 0 °C
